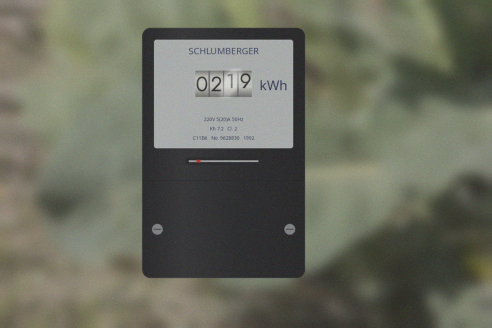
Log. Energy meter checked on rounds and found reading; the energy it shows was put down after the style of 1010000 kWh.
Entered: 219 kWh
